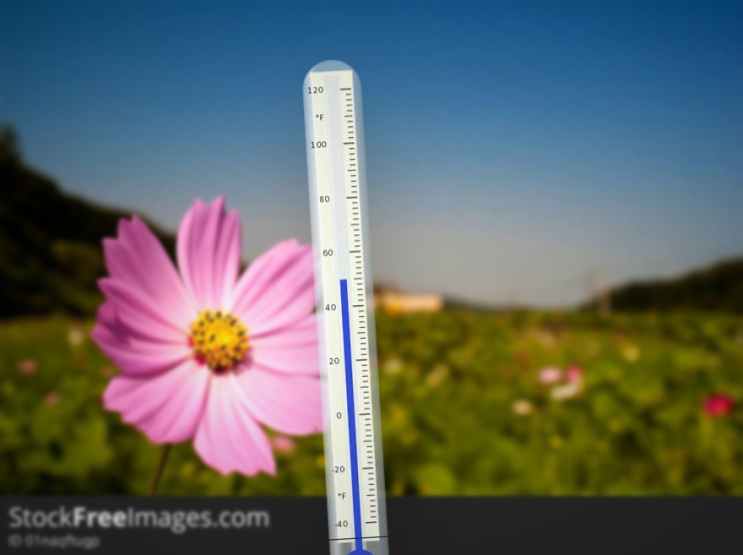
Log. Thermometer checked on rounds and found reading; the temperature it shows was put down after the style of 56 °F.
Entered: 50 °F
